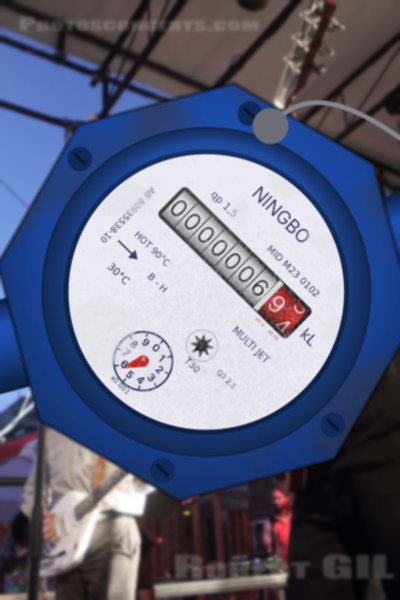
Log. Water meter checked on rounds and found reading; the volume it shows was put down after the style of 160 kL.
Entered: 6.935 kL
